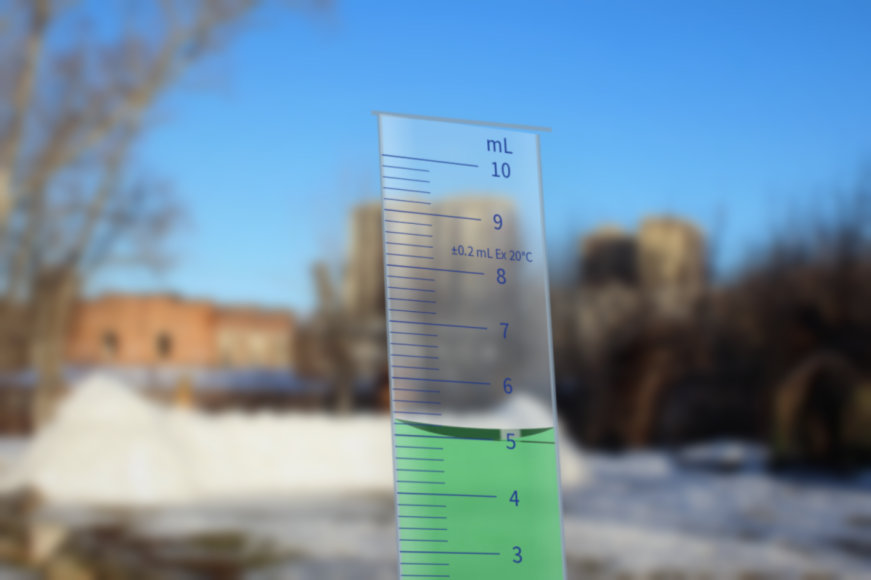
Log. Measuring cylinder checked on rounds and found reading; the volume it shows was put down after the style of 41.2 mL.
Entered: 5 mL
